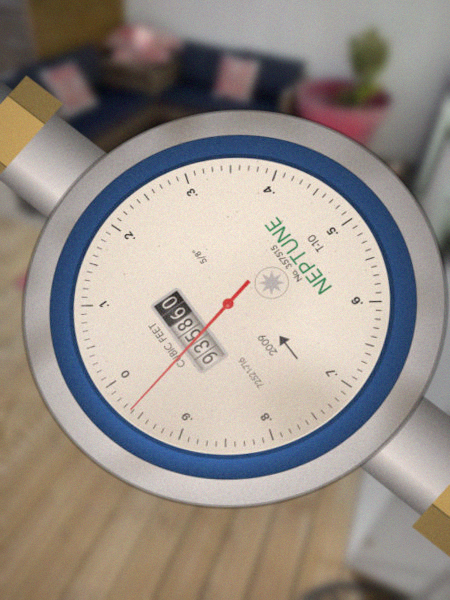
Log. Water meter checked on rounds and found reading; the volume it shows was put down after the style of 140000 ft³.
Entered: 935859.96 ft³
